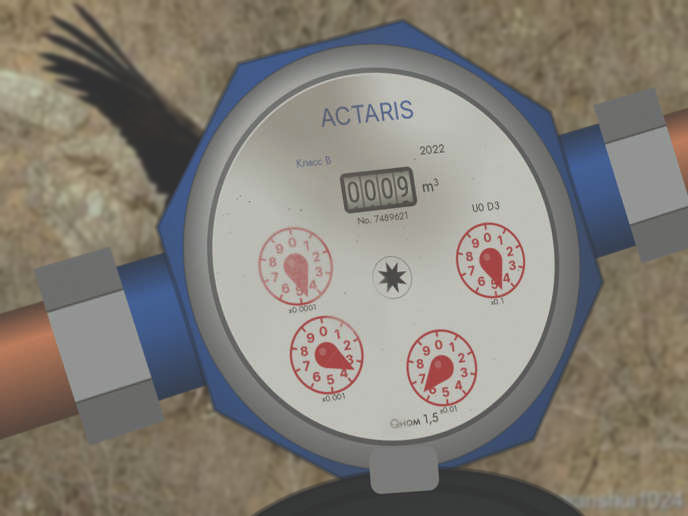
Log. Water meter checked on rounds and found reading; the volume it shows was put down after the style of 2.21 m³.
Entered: 9.4634 m³
